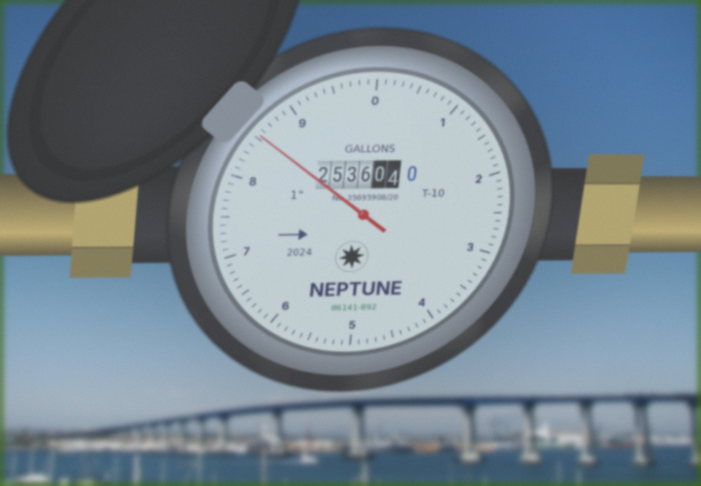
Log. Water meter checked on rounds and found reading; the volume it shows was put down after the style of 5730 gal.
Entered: 2536038.5 gal
